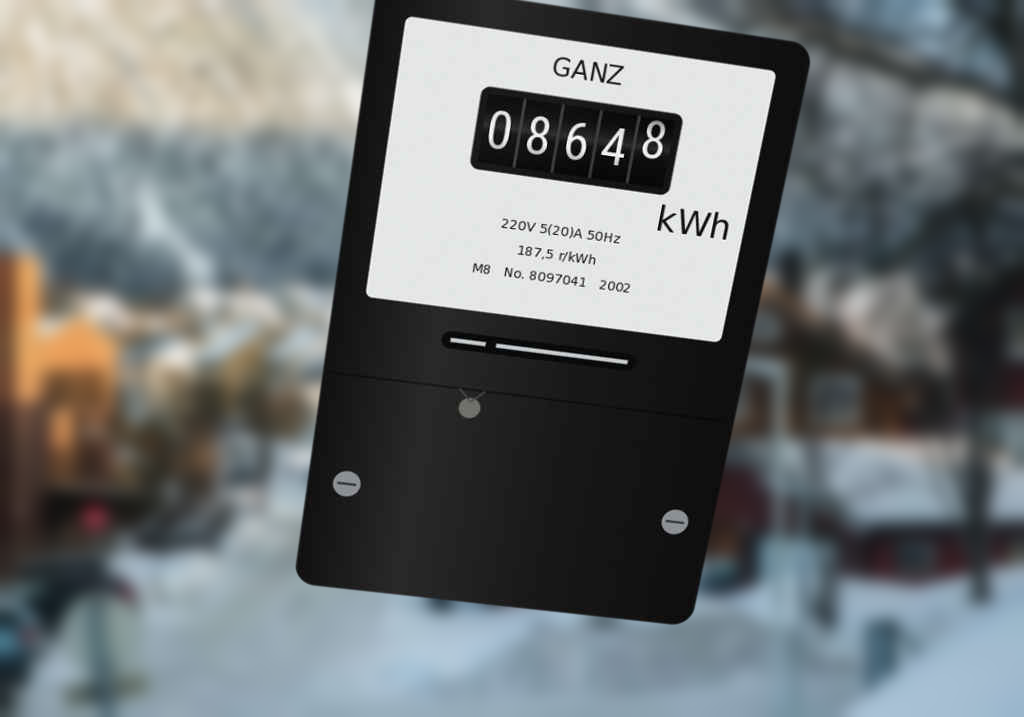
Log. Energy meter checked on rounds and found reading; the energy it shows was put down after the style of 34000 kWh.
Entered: 8648 kWh
